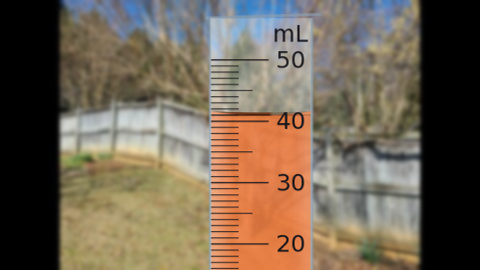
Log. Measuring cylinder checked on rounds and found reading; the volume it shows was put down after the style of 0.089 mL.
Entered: 41 mL
